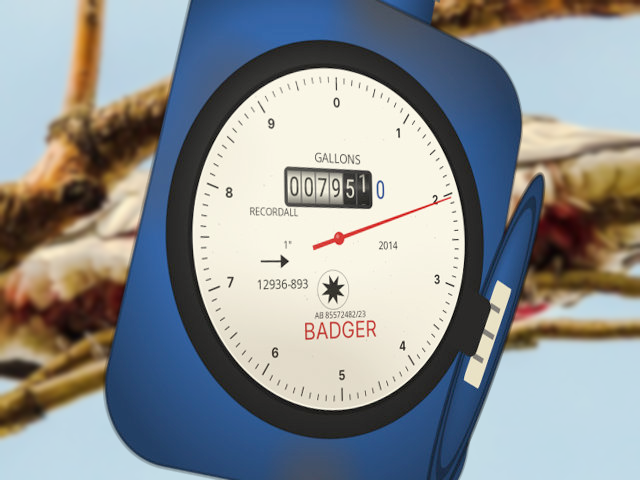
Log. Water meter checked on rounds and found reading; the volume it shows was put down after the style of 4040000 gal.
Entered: 79512.0 gal
